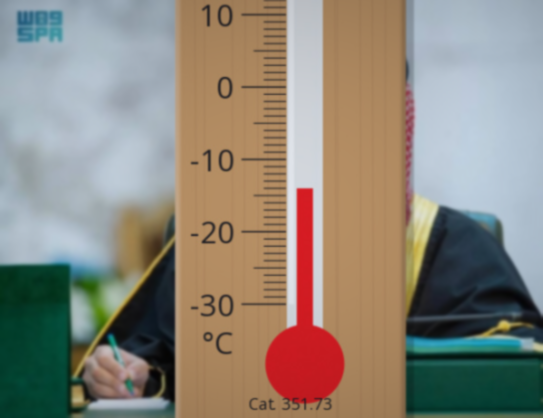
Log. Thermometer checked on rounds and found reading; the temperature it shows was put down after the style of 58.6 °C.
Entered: -14 °C
